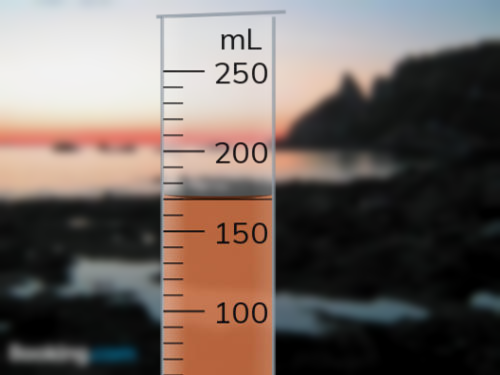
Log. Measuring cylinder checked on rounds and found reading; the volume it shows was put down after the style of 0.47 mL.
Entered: 170 mL
